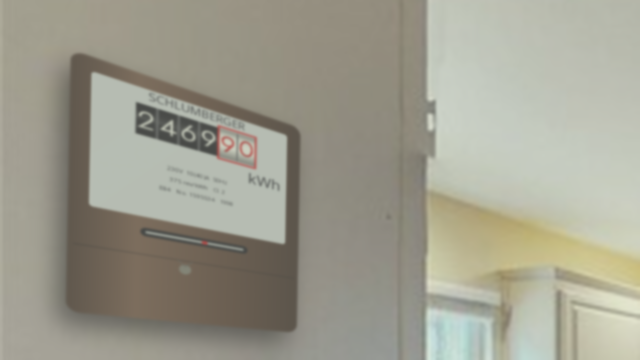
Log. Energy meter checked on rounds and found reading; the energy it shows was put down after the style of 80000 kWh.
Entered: 2469.90 kWh
